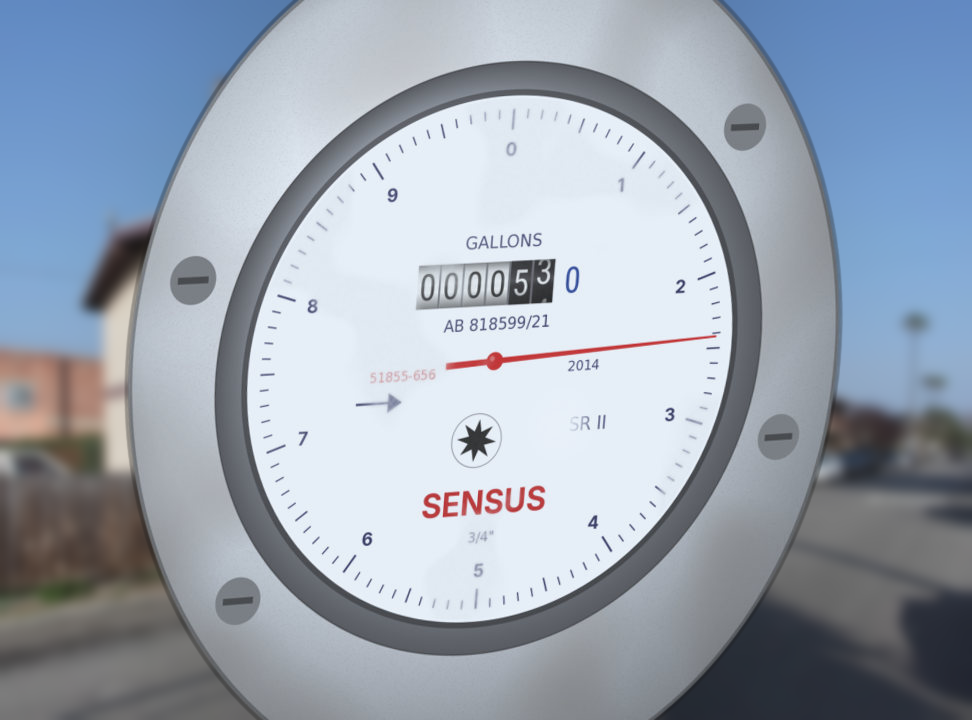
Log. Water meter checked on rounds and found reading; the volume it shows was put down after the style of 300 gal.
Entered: 532.4 gal
